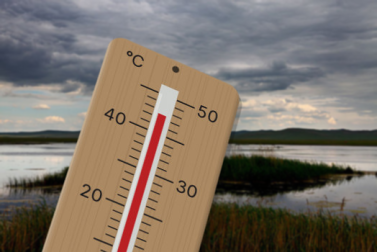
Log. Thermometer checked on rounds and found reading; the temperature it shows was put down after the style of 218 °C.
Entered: 45 °C
